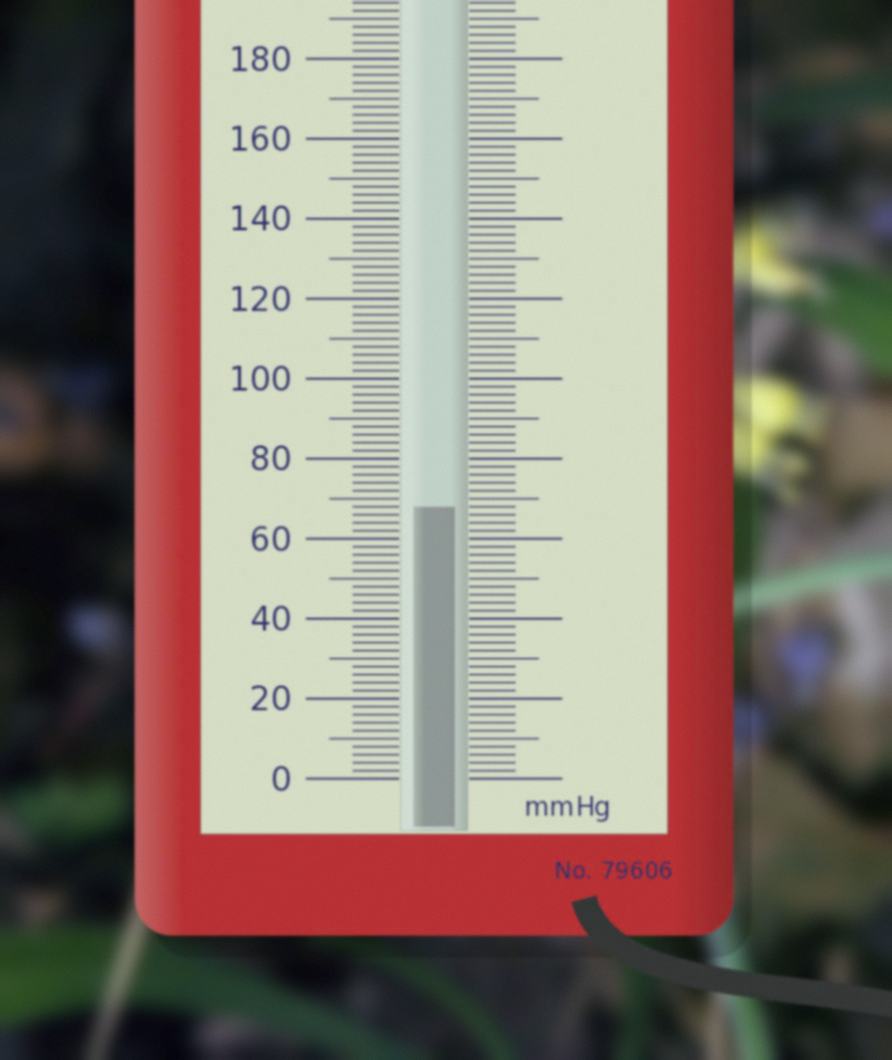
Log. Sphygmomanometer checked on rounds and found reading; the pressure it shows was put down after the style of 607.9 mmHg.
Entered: 68 mmHg
